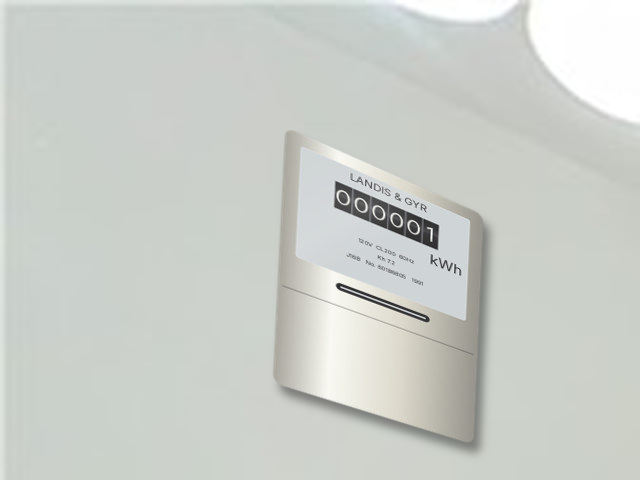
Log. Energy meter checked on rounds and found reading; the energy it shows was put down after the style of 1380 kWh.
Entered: 1 kWh
